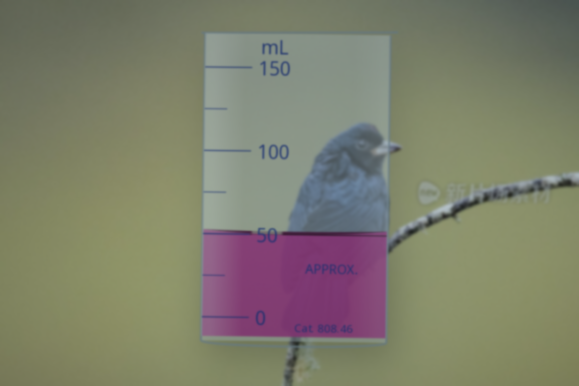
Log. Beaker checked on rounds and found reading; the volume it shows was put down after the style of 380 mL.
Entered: 50 mL
